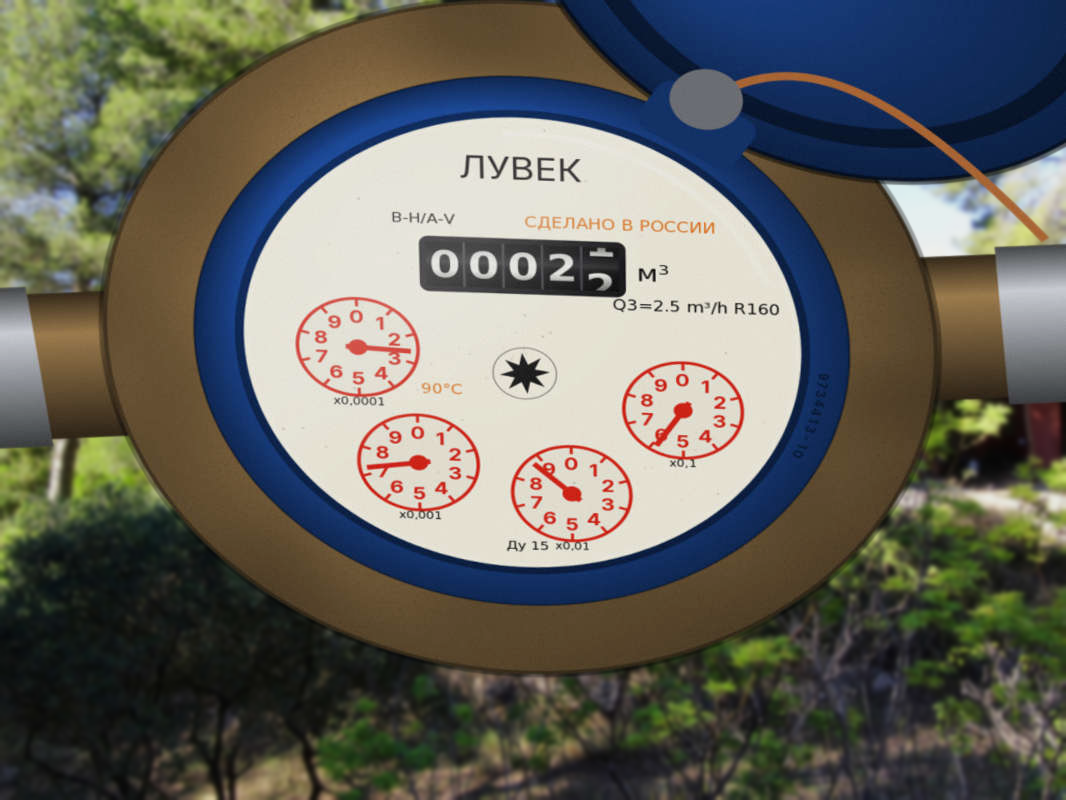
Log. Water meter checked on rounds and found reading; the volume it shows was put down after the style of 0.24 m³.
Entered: 21.5872 m³
